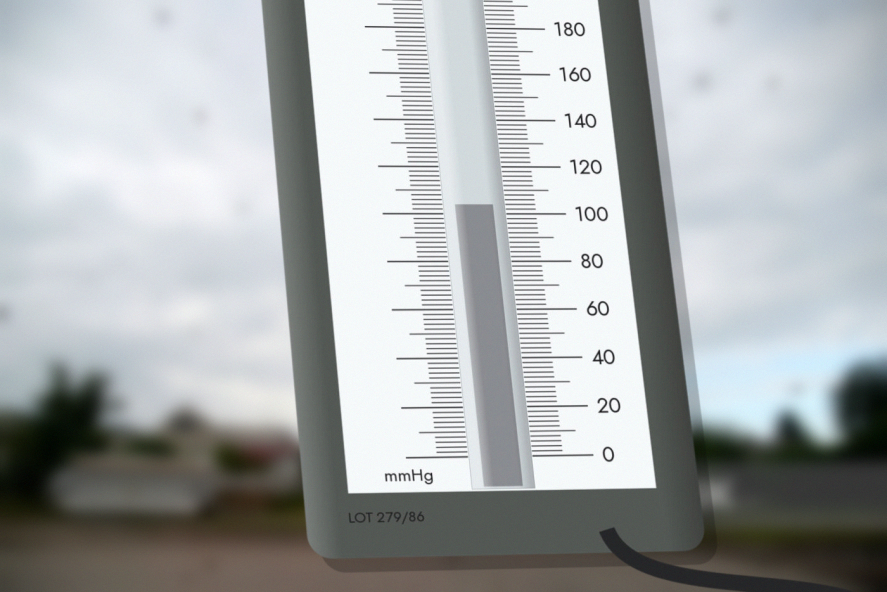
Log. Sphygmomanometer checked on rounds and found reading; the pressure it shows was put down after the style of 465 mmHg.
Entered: 104 mmHg
